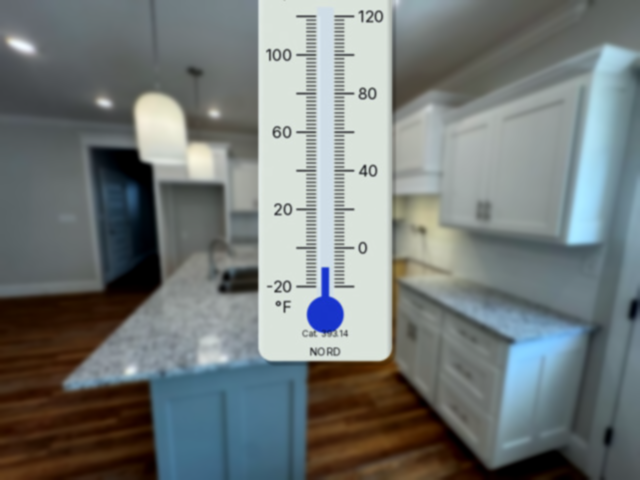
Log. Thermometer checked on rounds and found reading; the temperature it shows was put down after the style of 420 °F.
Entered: -10 °F
